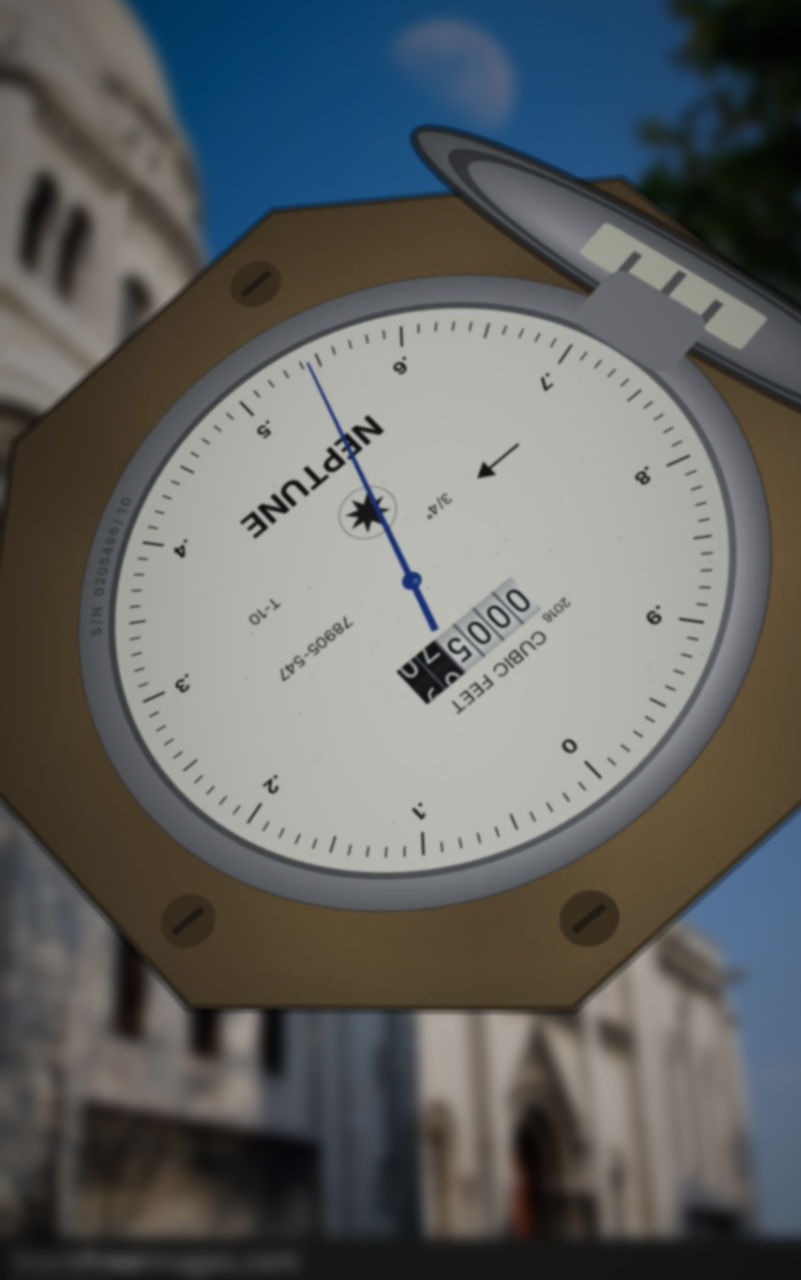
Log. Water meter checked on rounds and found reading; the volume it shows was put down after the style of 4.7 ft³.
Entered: 569.54 ft³
